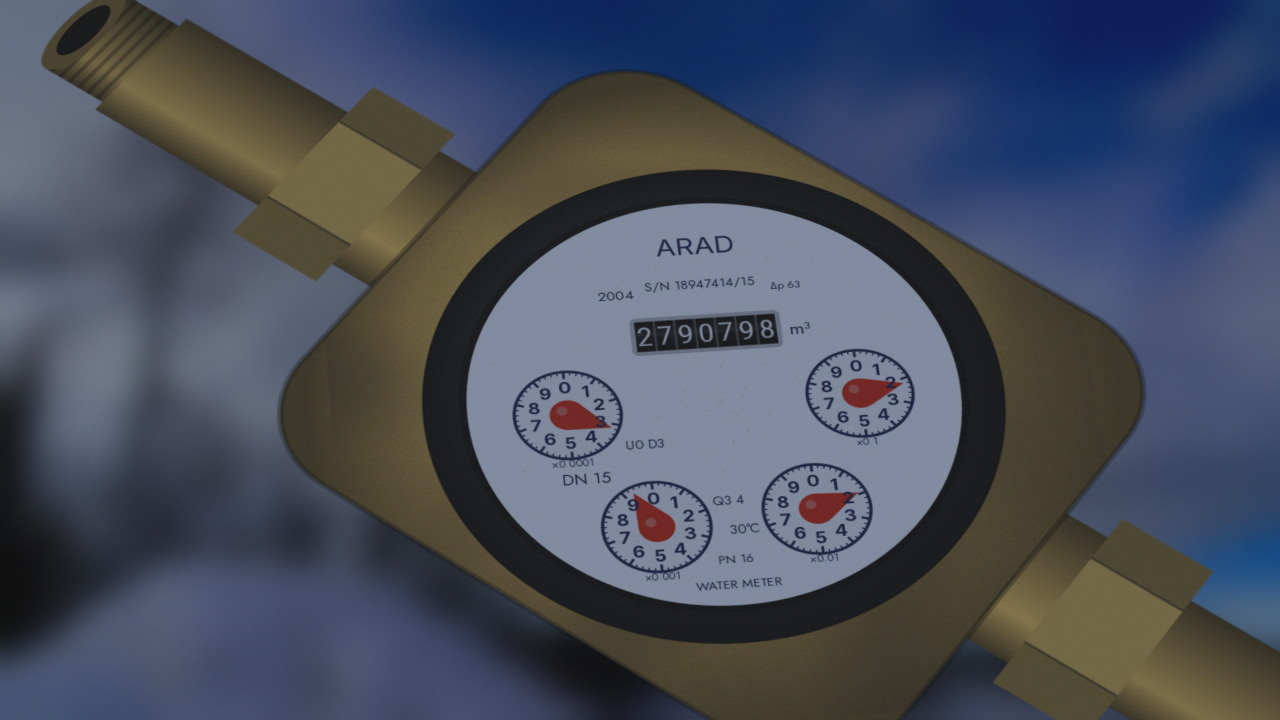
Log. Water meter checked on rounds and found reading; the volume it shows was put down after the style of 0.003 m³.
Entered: 2790798.2193 m³
